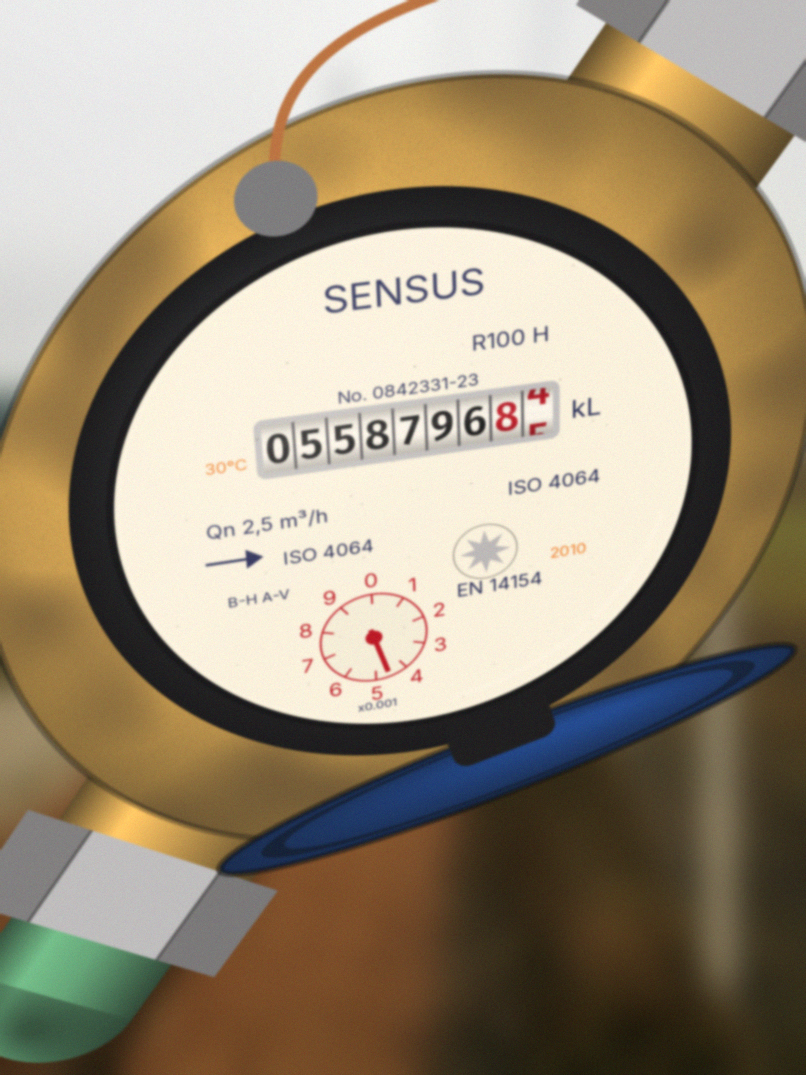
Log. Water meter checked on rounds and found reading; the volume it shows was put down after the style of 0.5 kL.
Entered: 558796.844 kL
